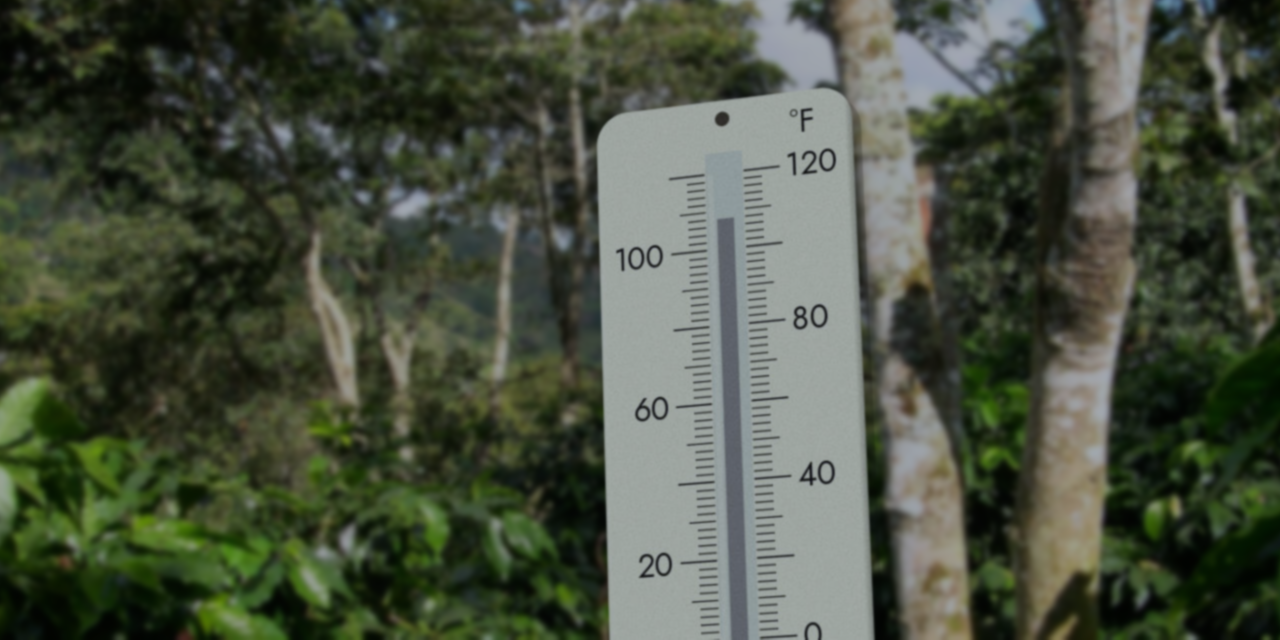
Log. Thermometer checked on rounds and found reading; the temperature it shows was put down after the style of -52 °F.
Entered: 108 °F
